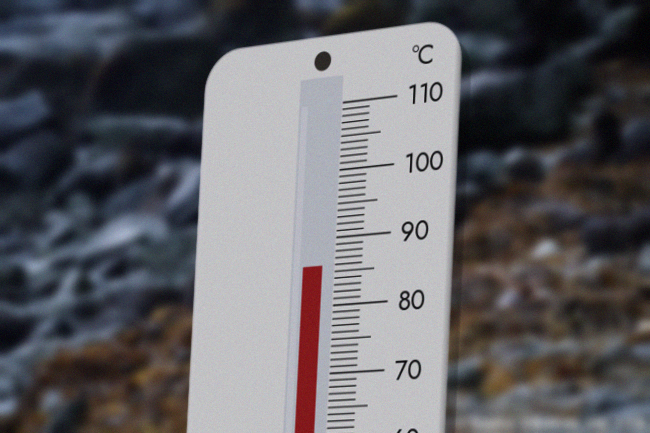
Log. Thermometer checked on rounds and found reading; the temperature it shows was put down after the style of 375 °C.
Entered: 86 °C
